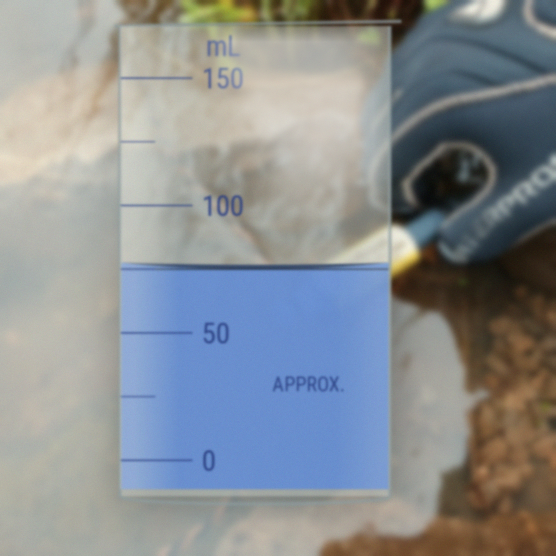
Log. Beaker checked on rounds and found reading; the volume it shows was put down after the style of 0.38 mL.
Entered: 75 mL
